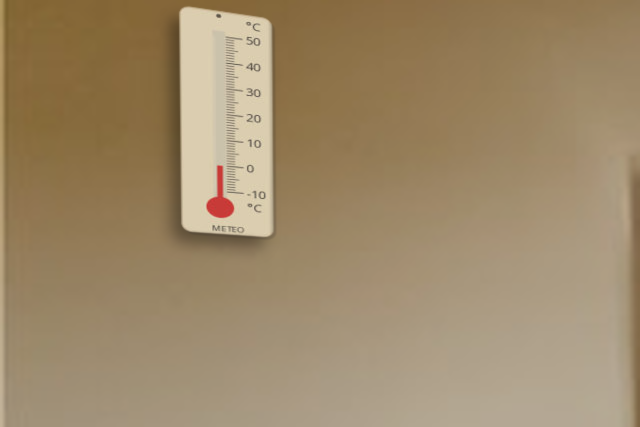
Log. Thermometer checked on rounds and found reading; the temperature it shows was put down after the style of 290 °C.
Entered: 0 °C
